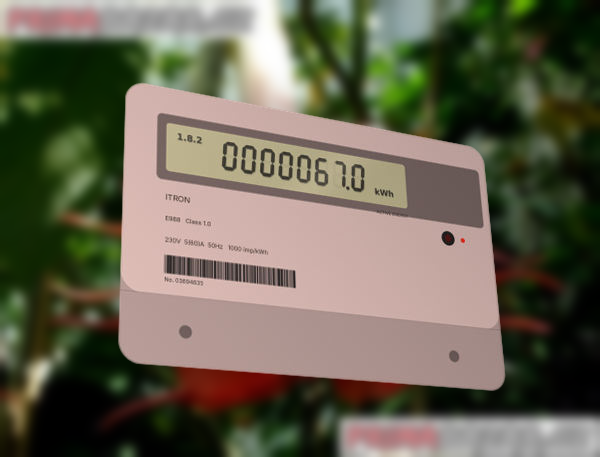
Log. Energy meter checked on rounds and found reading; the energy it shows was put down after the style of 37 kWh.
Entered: 67.0 kWh
